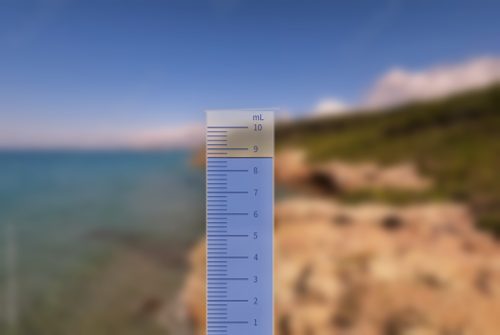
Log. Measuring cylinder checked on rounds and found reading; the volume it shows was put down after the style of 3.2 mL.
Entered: 8.6 mL
